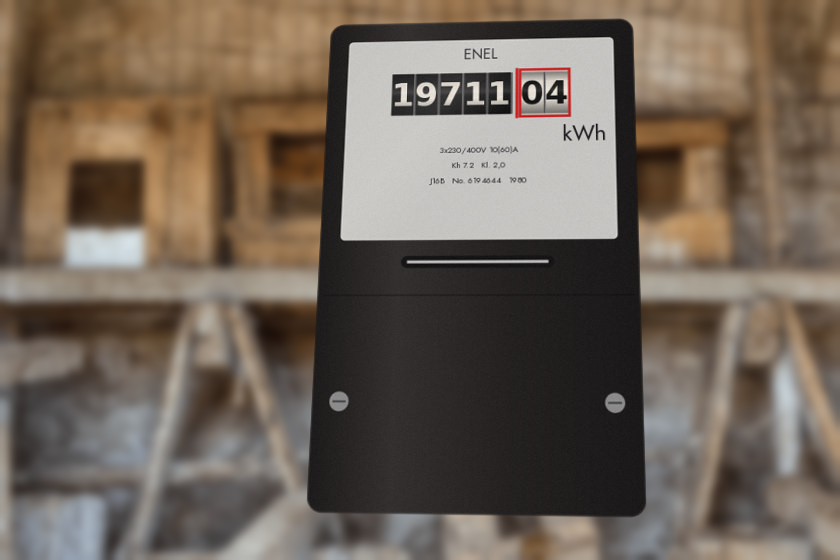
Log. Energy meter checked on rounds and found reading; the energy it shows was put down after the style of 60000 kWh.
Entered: 19711.04 kWh
